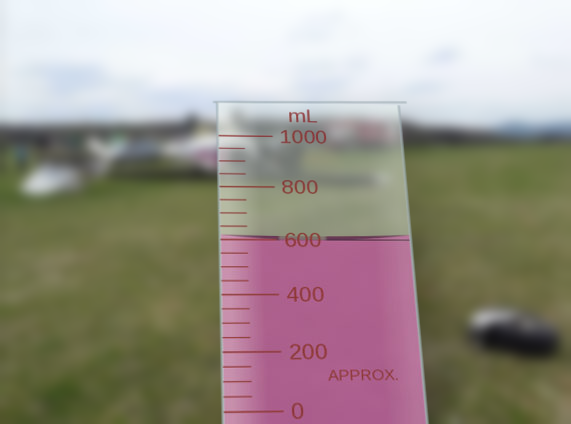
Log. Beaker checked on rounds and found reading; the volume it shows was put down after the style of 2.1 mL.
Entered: 600 mL
